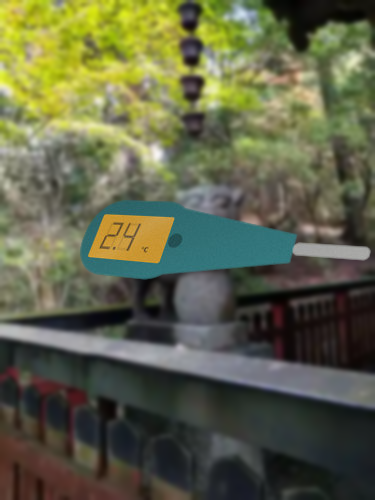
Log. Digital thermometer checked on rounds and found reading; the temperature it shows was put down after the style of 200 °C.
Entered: 2.4 °C
